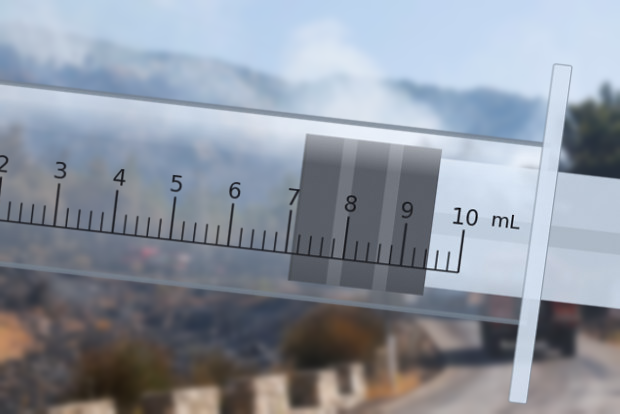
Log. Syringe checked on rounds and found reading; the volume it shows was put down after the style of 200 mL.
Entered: 7.1 mL
